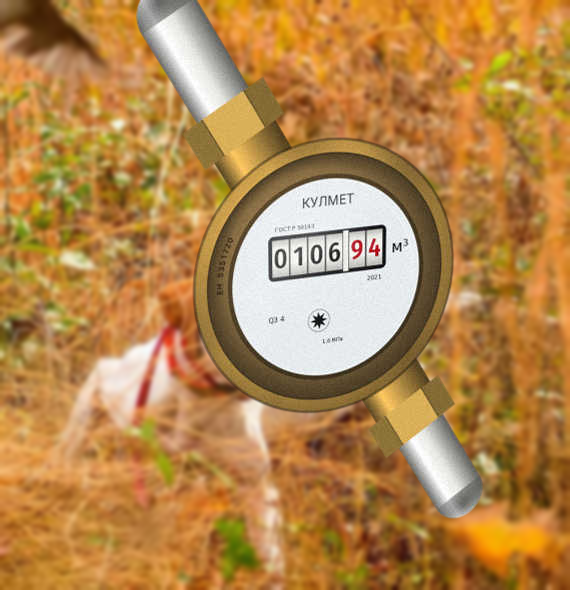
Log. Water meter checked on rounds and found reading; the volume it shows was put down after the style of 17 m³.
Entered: 106.94 m³
